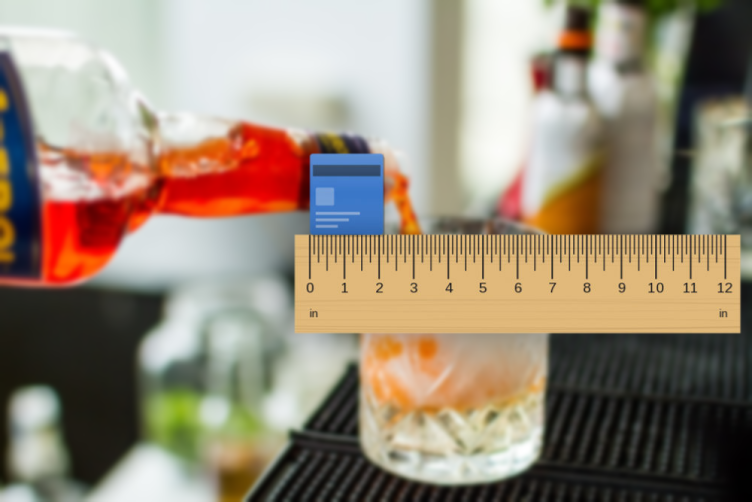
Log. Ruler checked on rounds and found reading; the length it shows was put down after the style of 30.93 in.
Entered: 2.125 in
